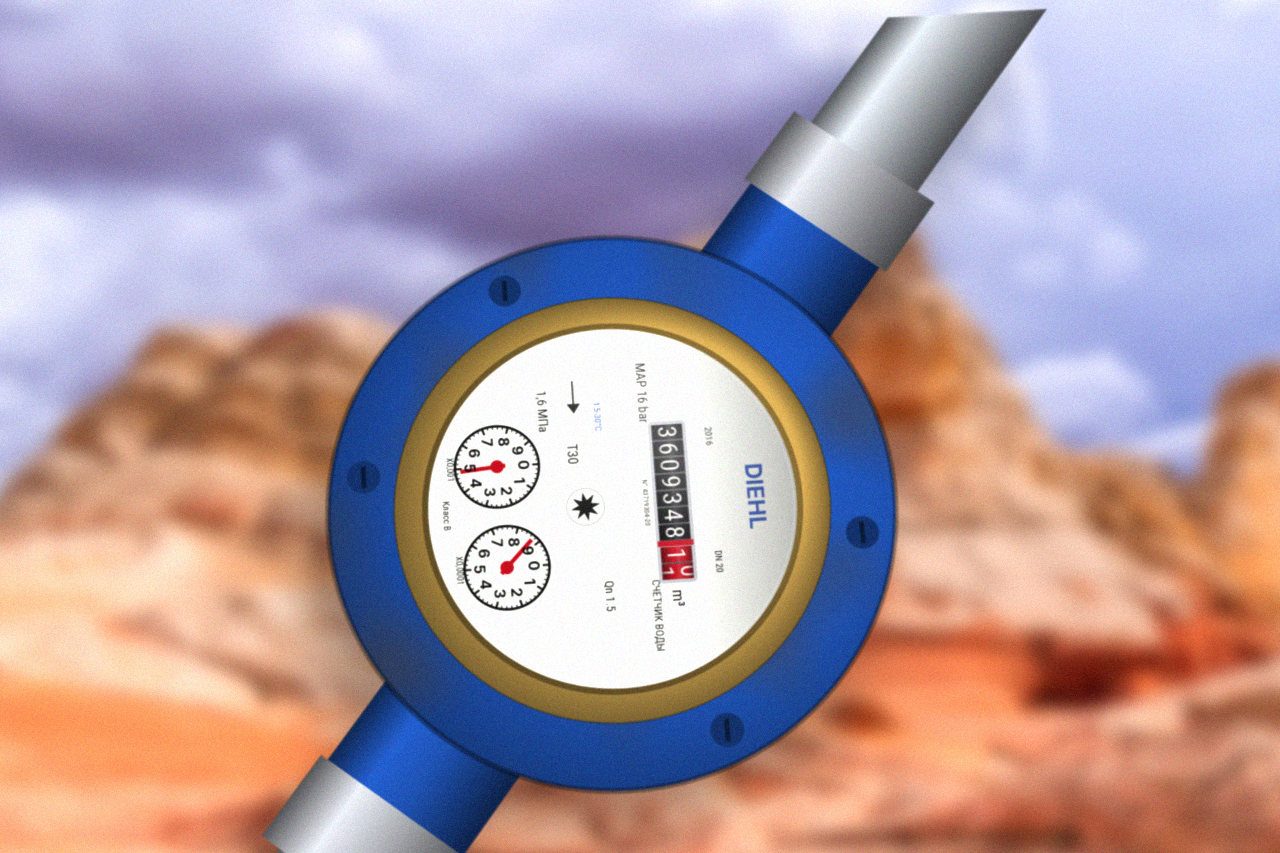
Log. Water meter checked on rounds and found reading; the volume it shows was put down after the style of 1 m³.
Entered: 3609348.1048 m³
